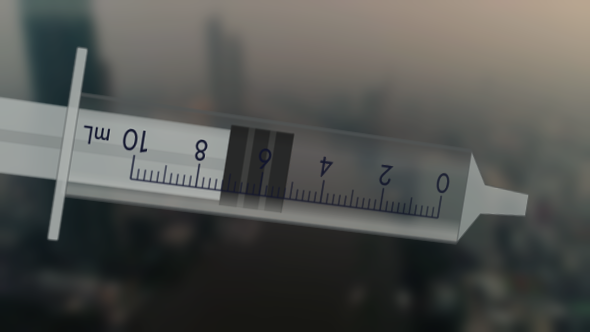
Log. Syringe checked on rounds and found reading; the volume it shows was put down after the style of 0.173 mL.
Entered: 5.2 mL
